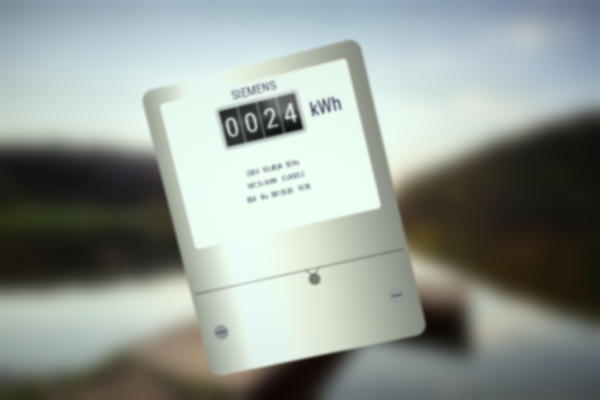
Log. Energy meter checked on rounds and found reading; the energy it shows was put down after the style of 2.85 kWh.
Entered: 24 kWh
